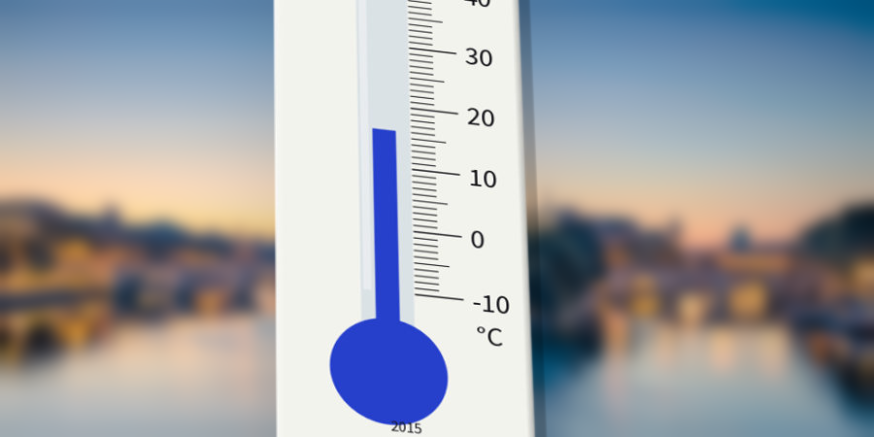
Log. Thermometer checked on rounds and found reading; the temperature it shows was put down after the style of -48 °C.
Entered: 16 °C
